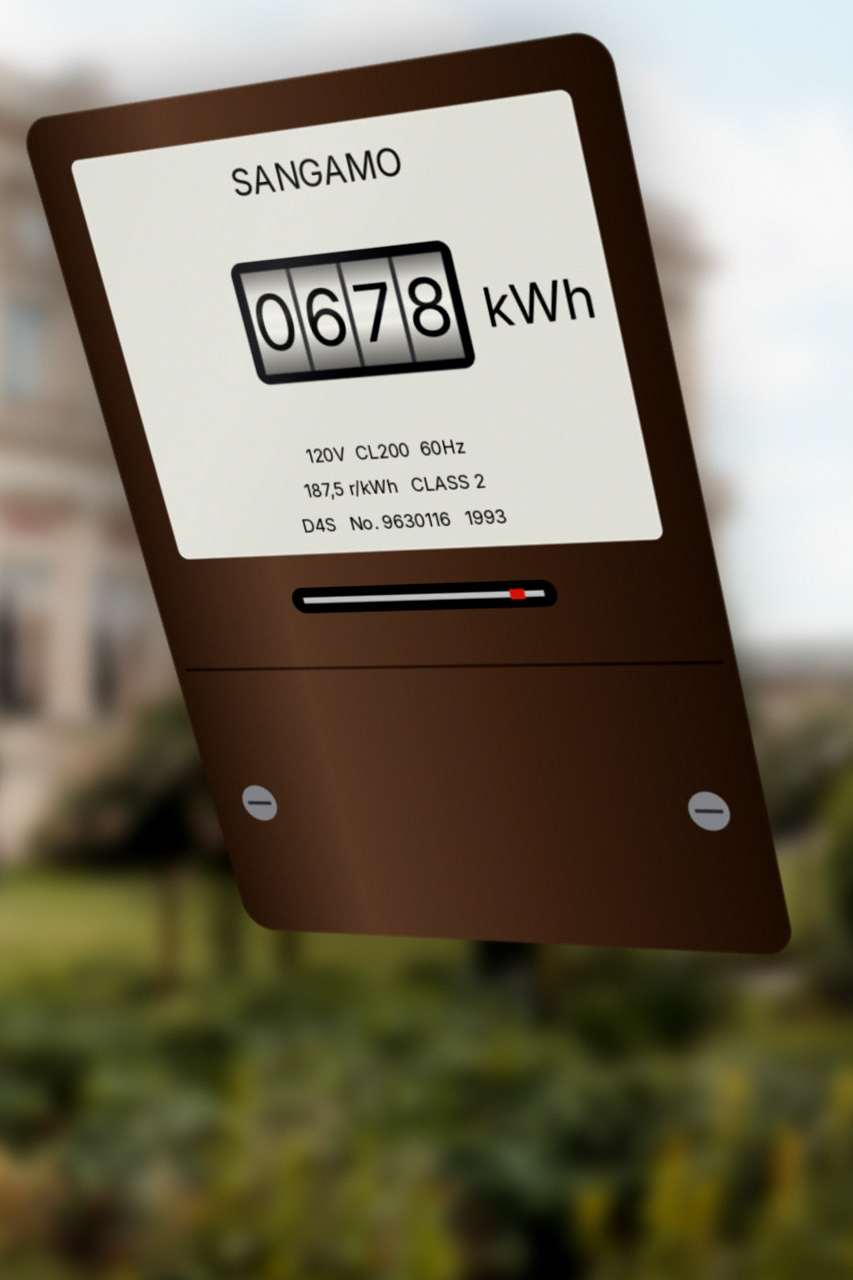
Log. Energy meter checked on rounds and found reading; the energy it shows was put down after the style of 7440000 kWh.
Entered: 678 kWh
